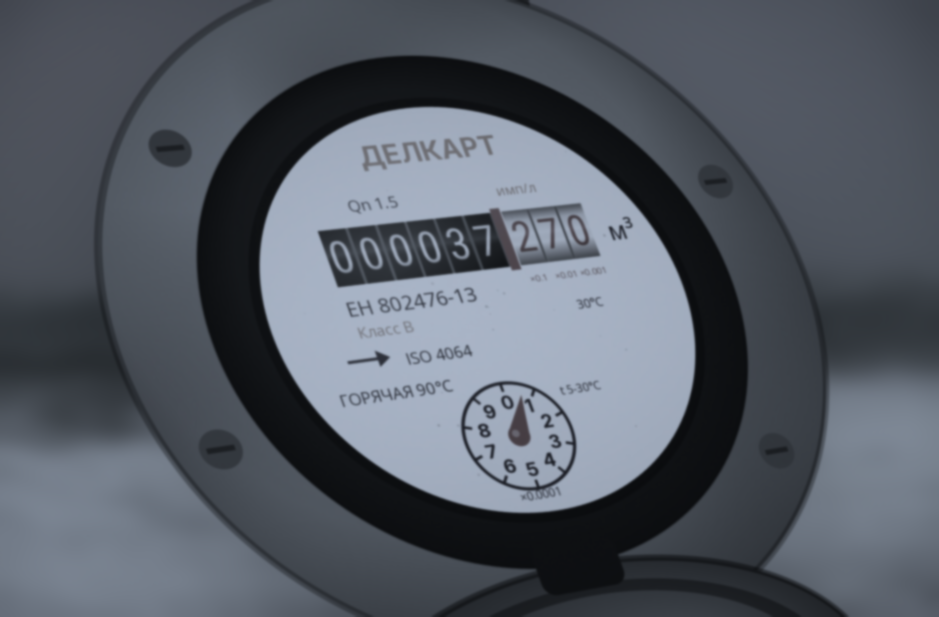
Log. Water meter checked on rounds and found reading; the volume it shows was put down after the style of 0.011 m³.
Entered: 37.2700 m³
